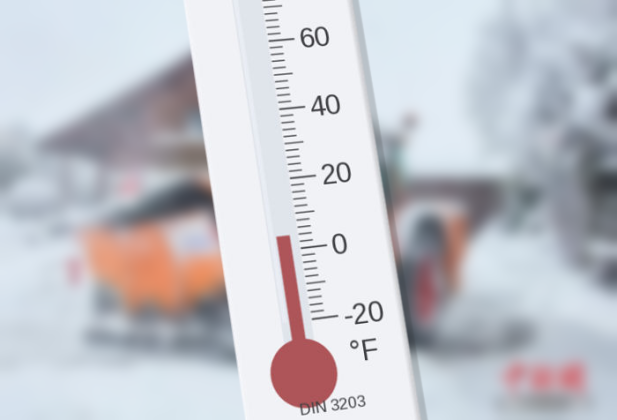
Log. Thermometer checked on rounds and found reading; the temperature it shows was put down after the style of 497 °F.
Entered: 4 °F
